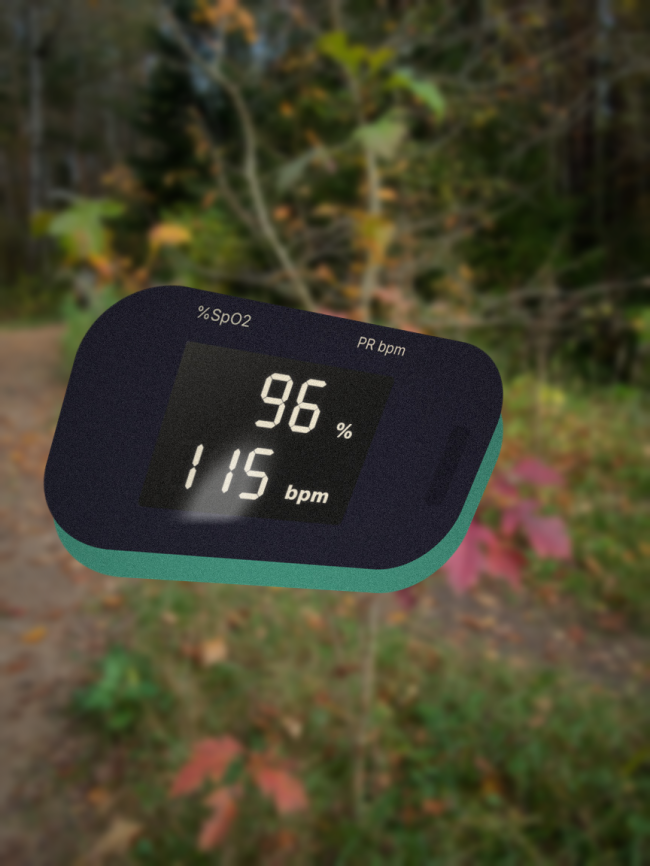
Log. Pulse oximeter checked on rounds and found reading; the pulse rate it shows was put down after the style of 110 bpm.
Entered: 115 bpm
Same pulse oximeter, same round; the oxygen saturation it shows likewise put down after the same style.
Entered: 96 %
